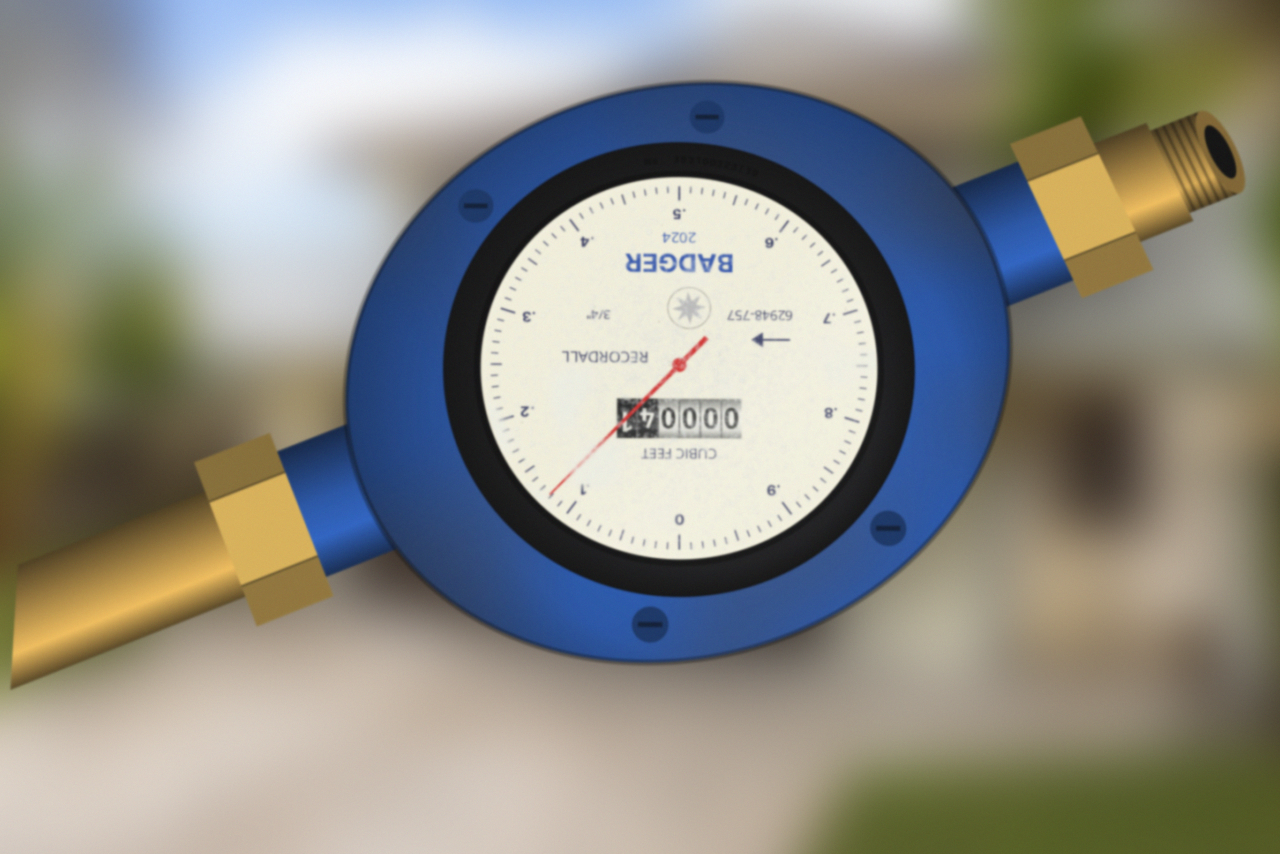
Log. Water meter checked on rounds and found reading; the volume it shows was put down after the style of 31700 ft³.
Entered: 41.12 ft³
